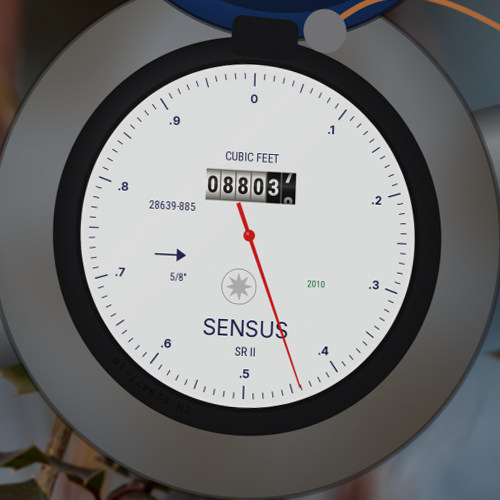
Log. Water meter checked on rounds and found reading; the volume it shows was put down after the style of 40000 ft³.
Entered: 88037.44 ft³
